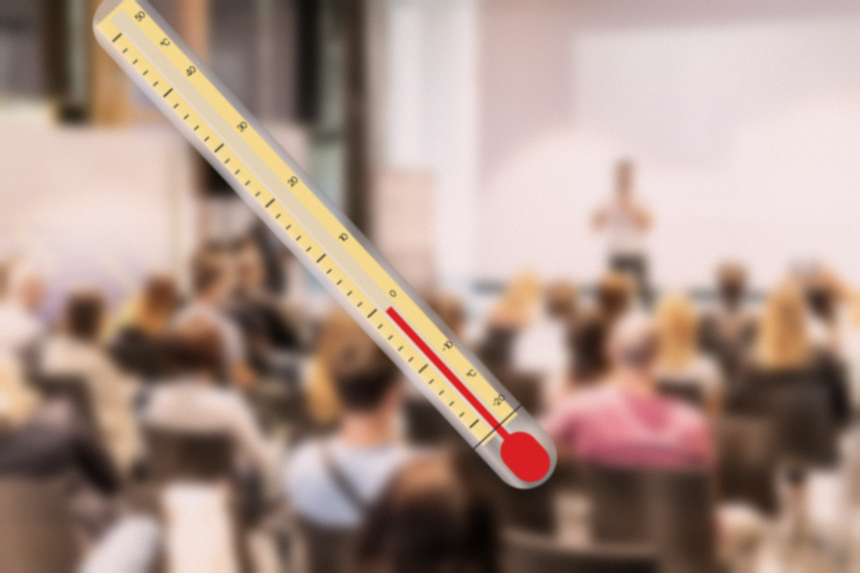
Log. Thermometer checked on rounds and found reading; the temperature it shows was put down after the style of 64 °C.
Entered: -1 °C
